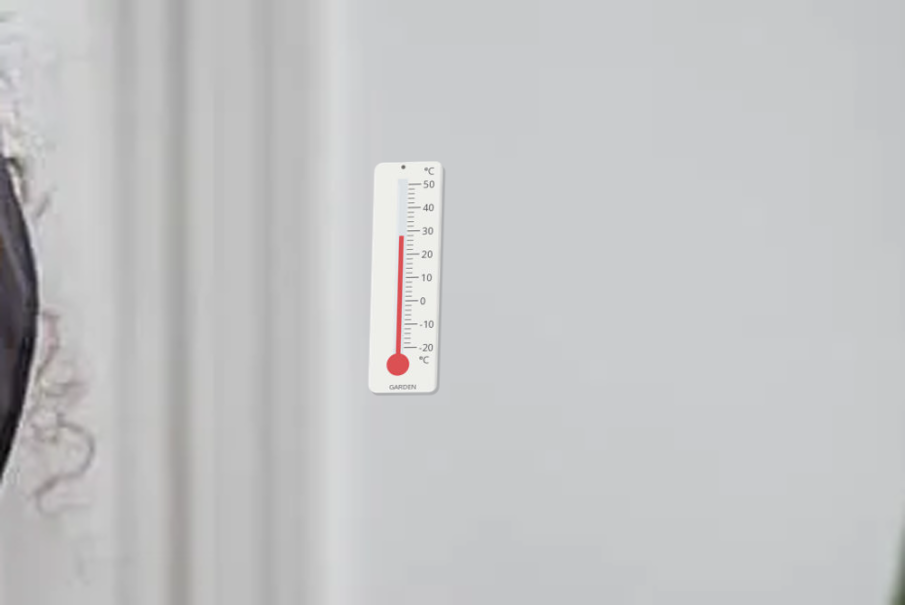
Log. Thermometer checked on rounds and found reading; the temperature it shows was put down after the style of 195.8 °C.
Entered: 28 °C
